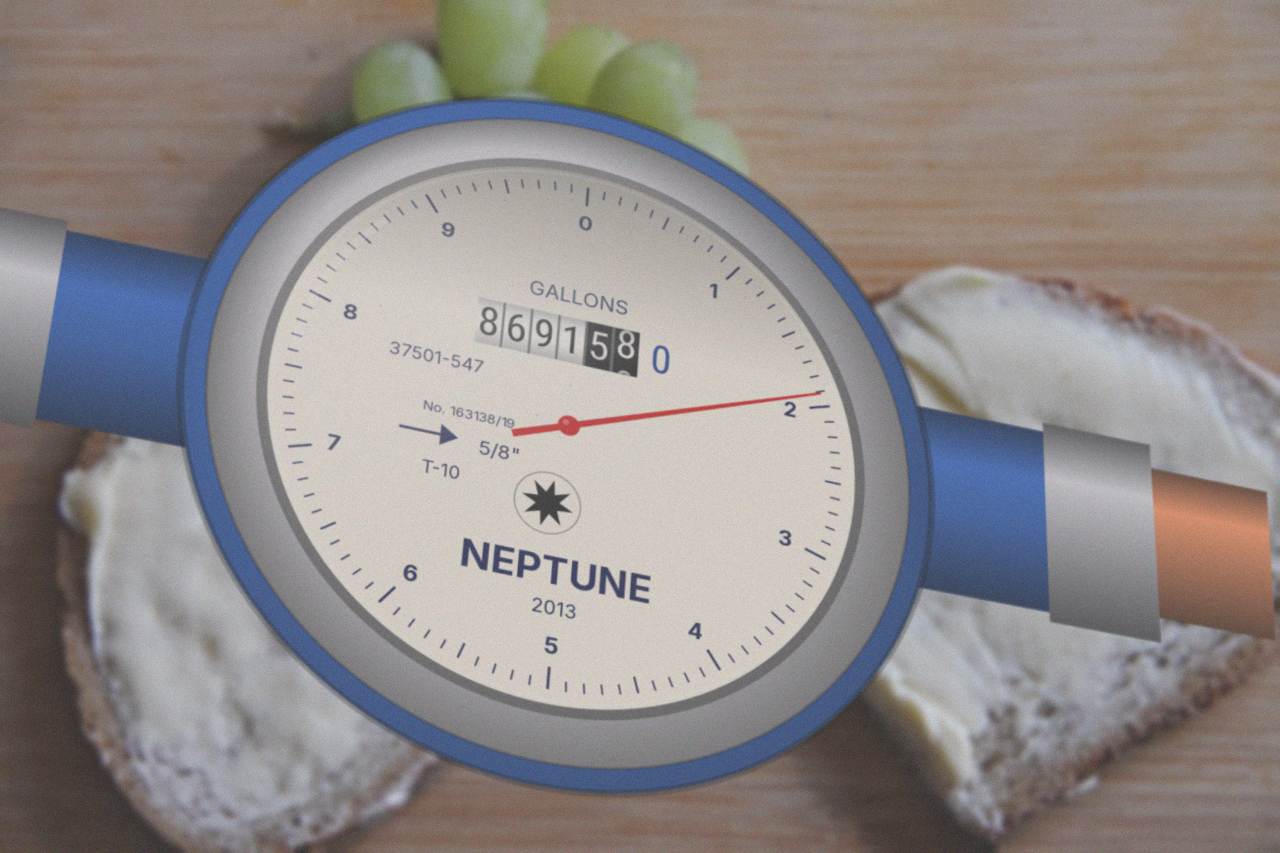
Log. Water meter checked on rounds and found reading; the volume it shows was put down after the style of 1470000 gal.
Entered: 8691581.9 gal
